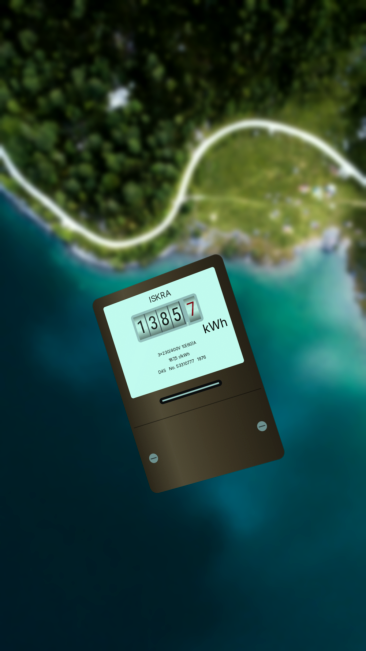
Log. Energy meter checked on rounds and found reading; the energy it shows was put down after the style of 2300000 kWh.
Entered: 1385.7 kWh
